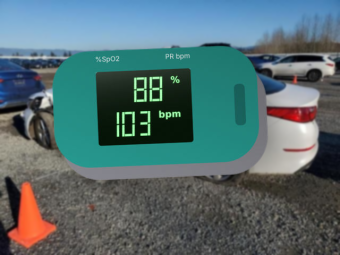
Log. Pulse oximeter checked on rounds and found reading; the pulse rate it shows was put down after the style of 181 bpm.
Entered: 103 bpm
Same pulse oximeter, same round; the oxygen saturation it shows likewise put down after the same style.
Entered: 88 %
